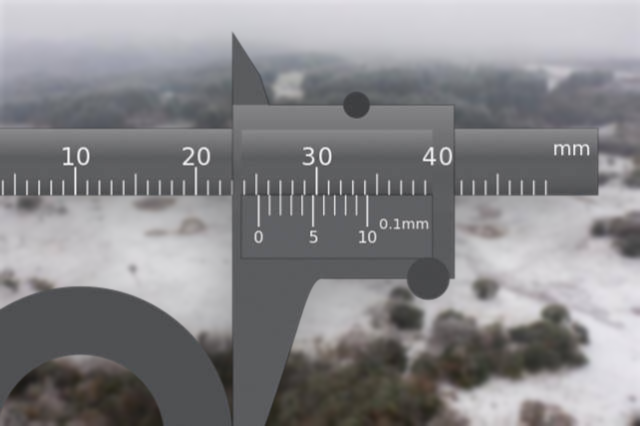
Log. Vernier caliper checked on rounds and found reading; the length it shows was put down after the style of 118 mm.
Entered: 25.2 mm
